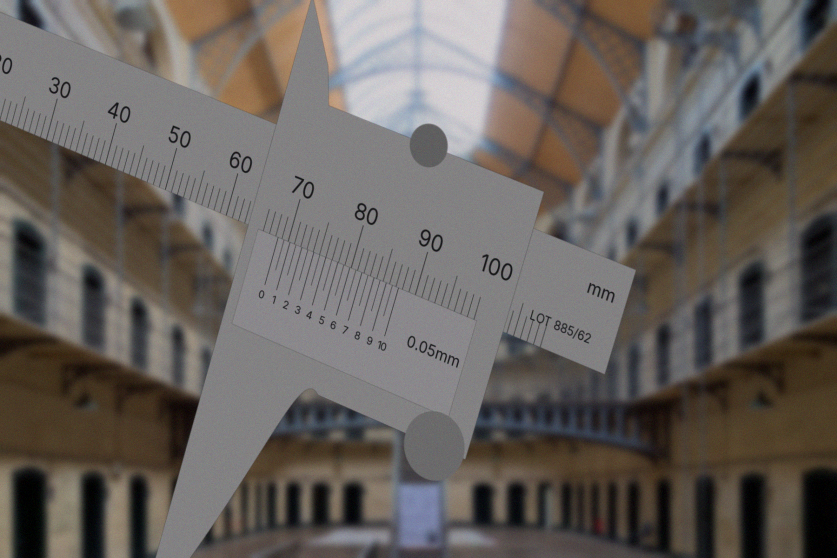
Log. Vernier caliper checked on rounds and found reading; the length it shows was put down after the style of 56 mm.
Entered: 68.4 mm
